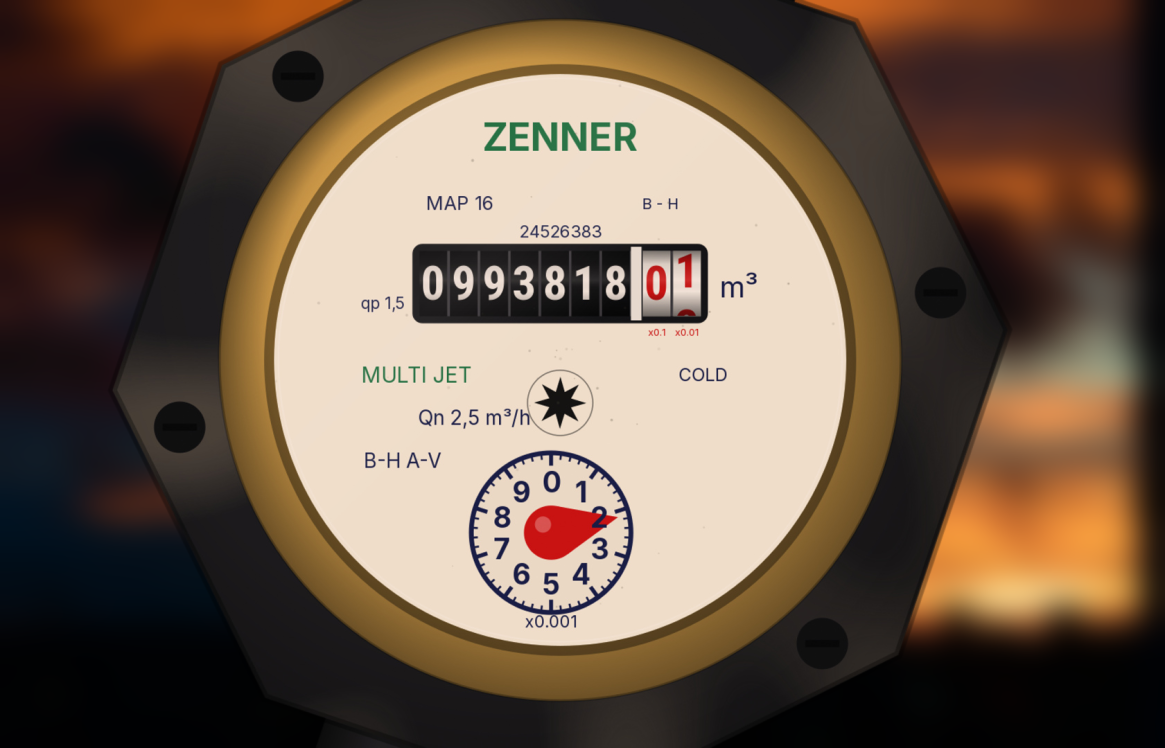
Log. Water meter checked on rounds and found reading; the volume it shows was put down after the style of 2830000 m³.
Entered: 993818.012 m³
